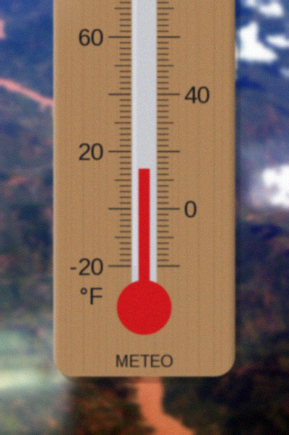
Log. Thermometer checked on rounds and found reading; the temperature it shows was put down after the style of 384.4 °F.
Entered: 14 °F
